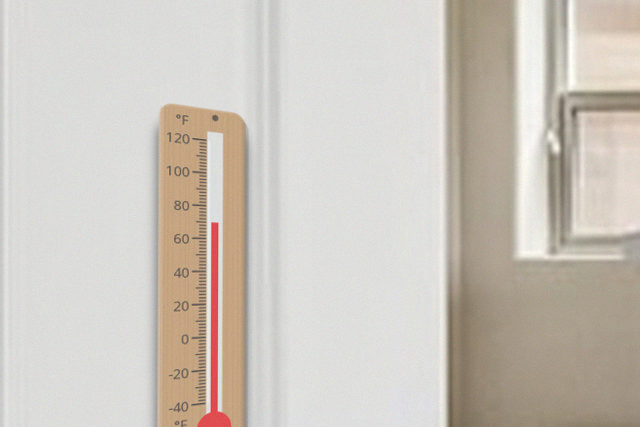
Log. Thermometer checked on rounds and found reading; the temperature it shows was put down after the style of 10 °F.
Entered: 70 °F
